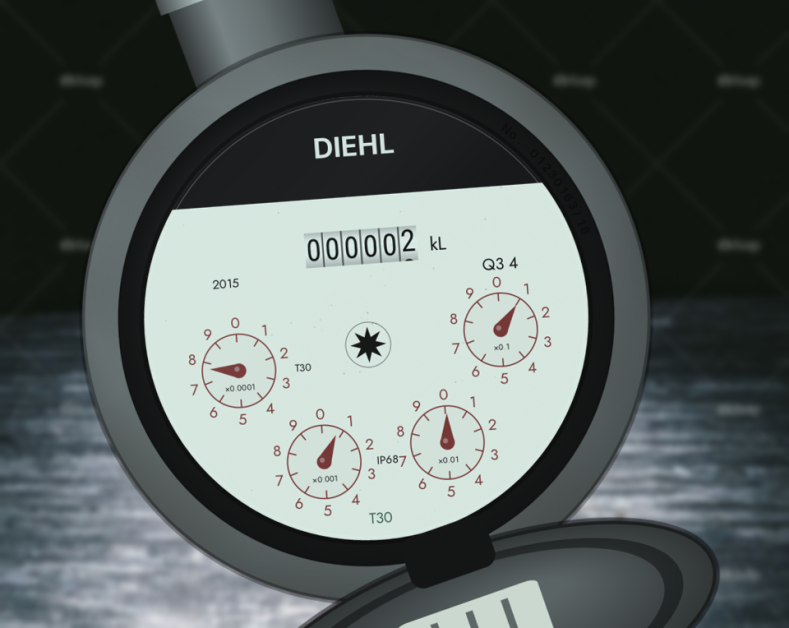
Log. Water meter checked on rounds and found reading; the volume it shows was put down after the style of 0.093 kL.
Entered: 2.1007 kL
